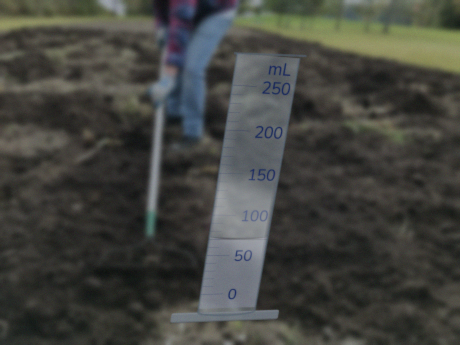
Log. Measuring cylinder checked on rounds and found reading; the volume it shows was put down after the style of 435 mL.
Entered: 70 mL
